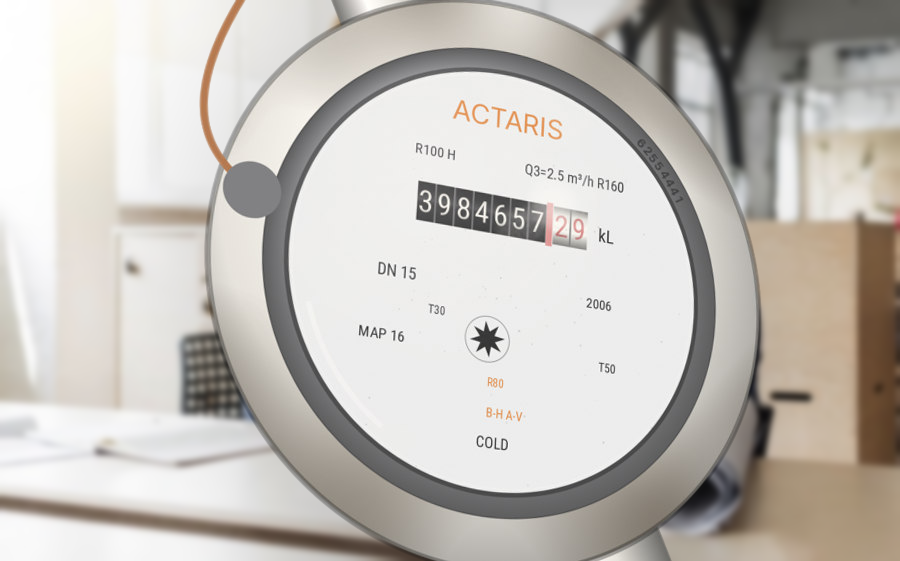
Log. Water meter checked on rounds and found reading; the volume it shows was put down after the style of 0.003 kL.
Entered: 3984657.29 kL
